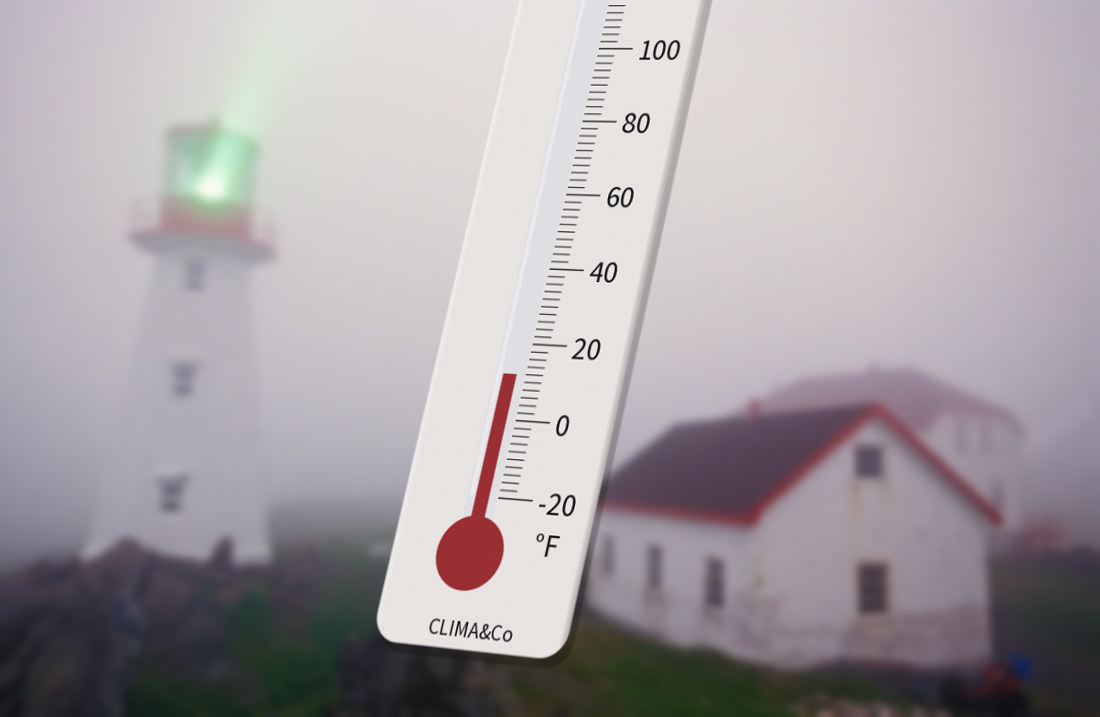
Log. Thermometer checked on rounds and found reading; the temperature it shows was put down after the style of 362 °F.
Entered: 12 °F
